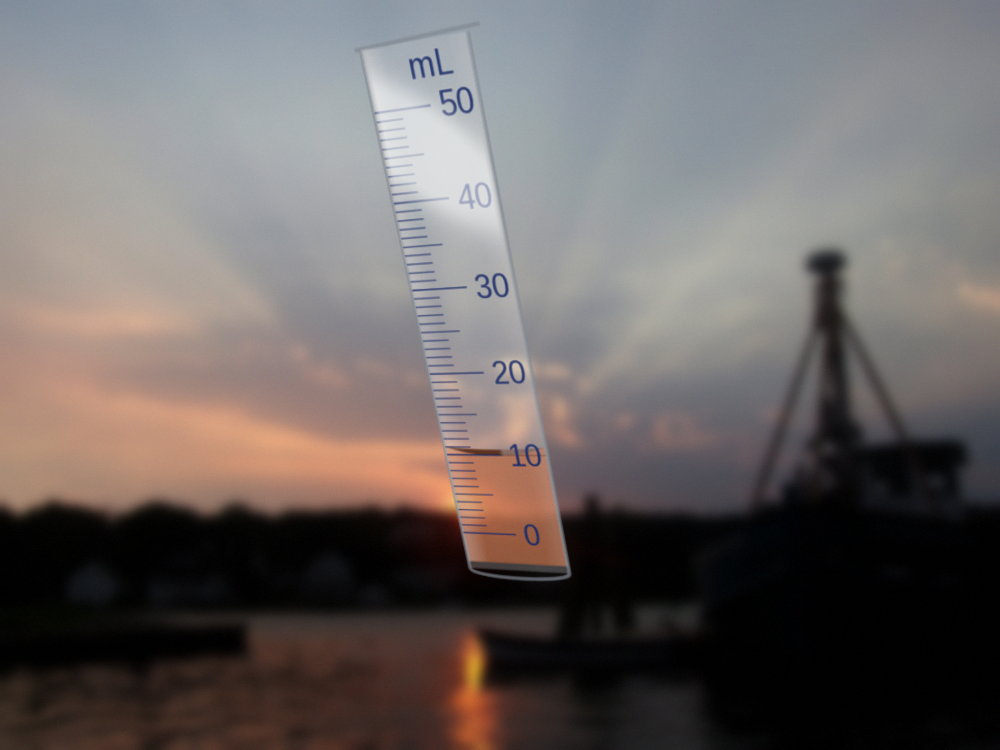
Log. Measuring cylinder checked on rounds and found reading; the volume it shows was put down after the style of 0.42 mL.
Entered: 10 mL
